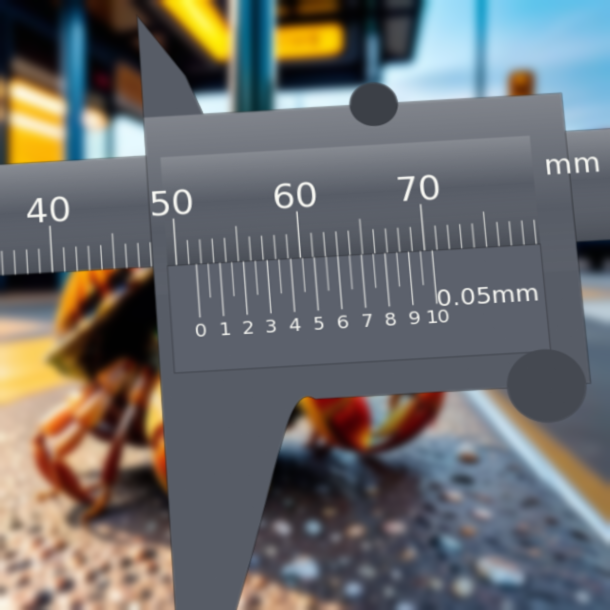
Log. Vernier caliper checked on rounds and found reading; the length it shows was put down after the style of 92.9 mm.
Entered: 51.6 mm
